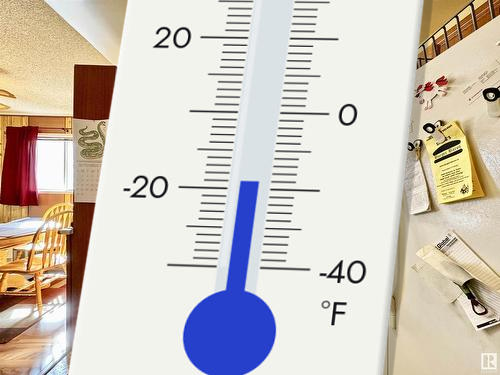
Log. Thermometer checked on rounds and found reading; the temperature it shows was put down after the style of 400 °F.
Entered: -18 °F
